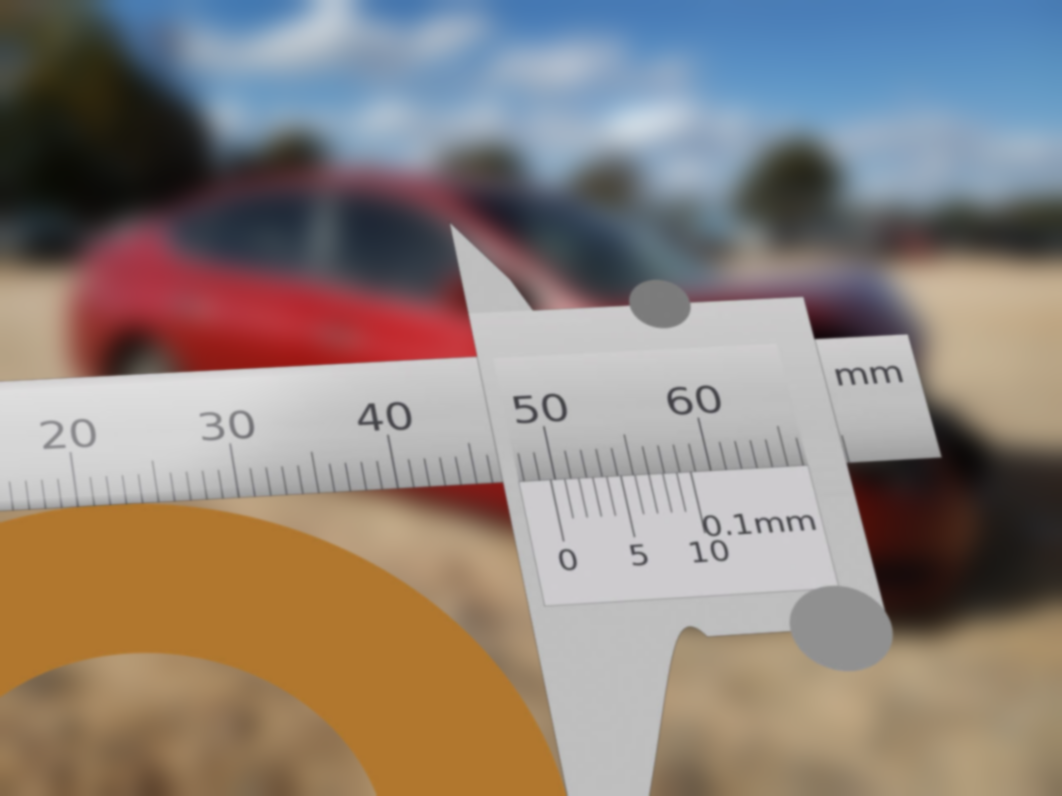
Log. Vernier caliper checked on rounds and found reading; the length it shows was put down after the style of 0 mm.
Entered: 49.7 mm
